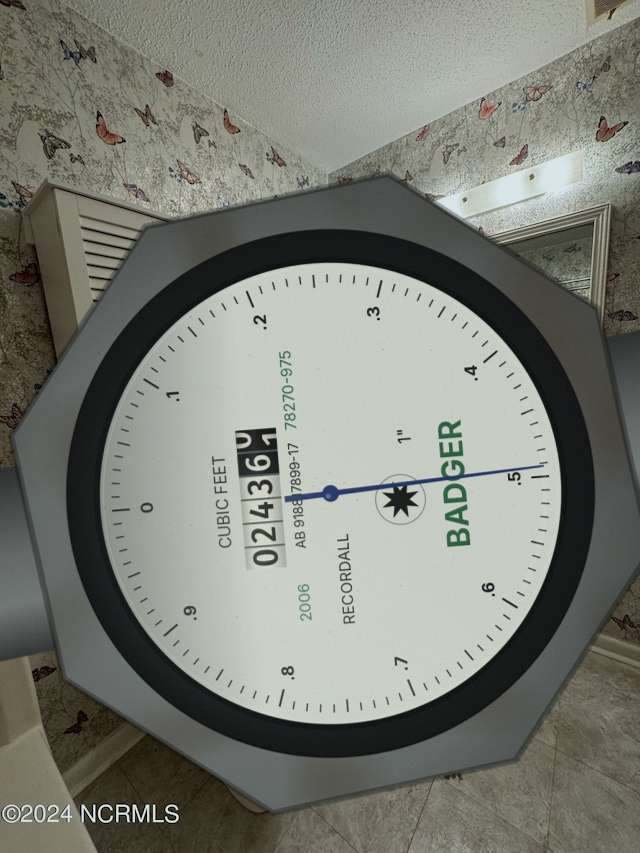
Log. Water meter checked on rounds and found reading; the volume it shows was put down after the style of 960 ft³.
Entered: 24360.49 ft³
